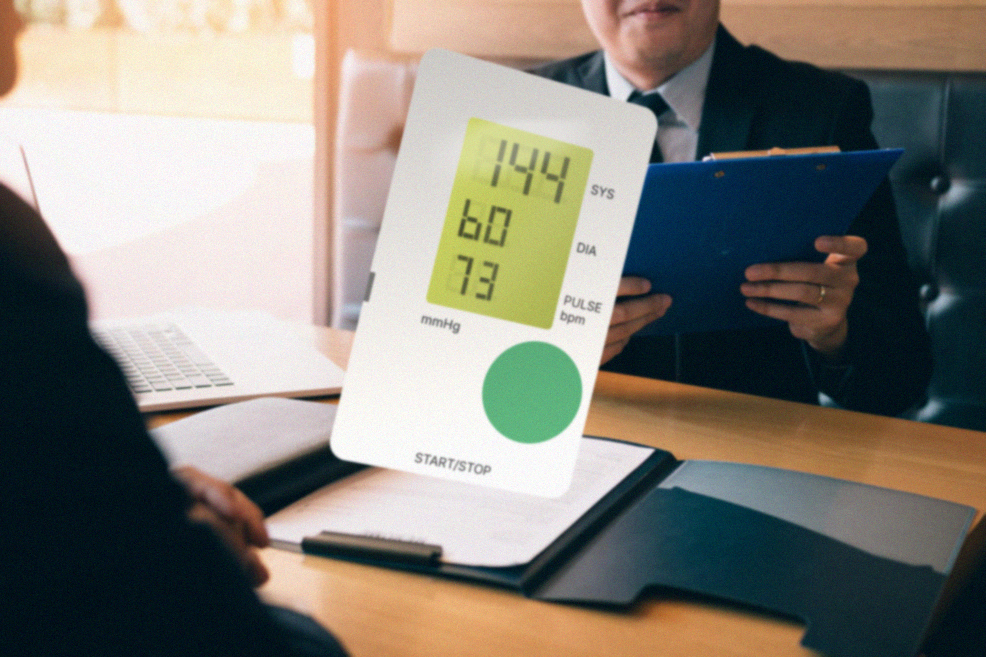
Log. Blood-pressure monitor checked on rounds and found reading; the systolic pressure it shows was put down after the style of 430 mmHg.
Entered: 144 mmHg
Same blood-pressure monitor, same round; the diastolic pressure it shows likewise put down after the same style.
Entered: 60 mmHg
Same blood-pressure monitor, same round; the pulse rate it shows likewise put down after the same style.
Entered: 73 bpm
